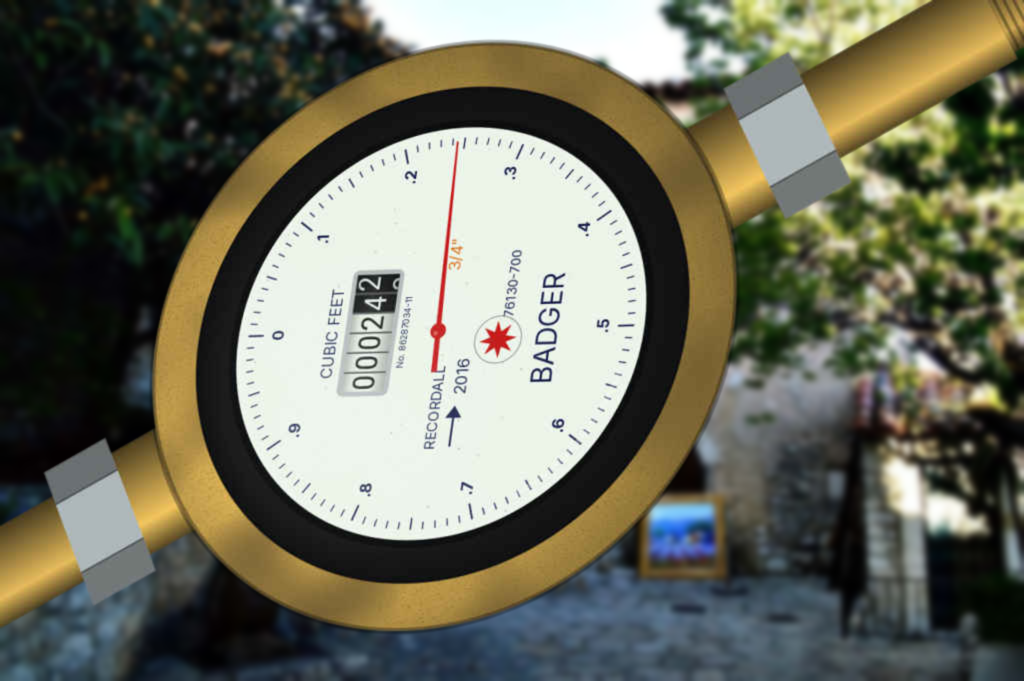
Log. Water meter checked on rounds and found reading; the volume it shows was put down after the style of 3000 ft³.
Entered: 242.24 ft³
